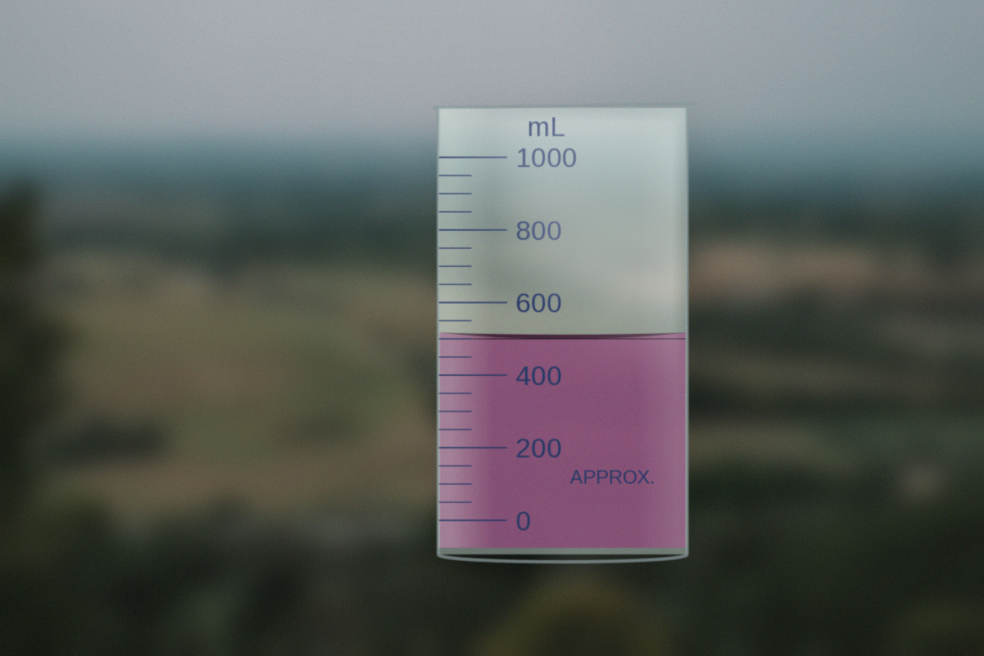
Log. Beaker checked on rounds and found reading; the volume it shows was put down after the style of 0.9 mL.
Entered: 500 mL
